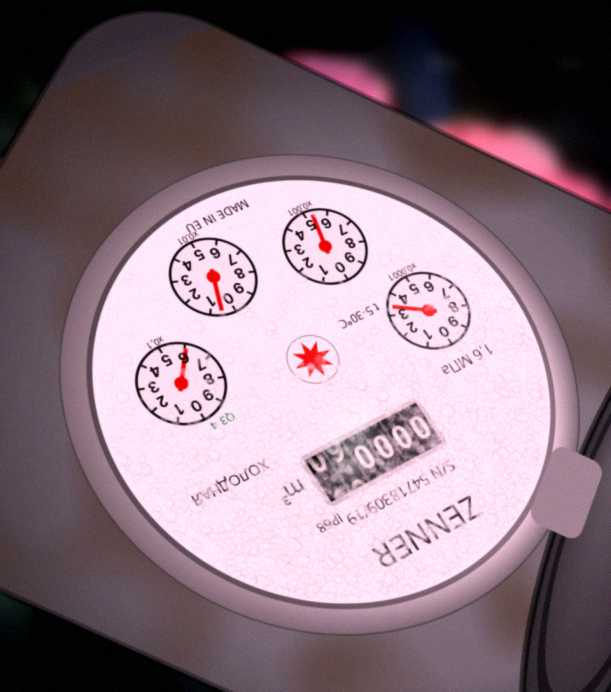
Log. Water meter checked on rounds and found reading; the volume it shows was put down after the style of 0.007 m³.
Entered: 59.6053 m³
